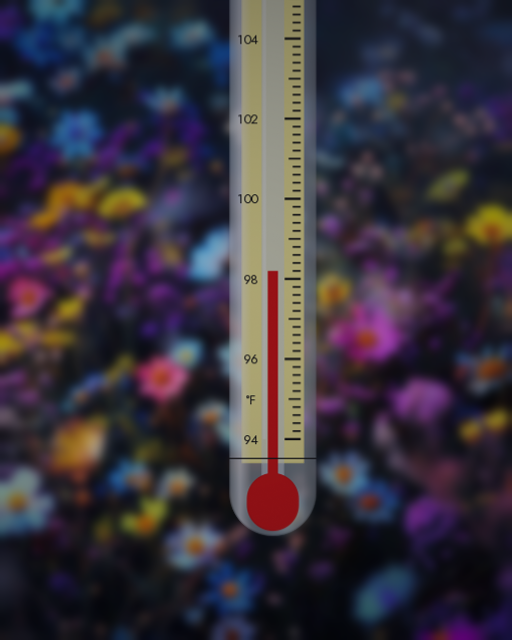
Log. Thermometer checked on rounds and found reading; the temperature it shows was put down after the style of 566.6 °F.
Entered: 98.2 °F
